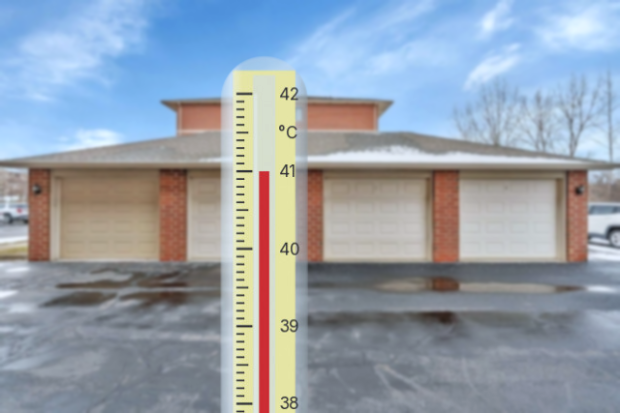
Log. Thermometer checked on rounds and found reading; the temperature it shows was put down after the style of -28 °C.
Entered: 41 °C
